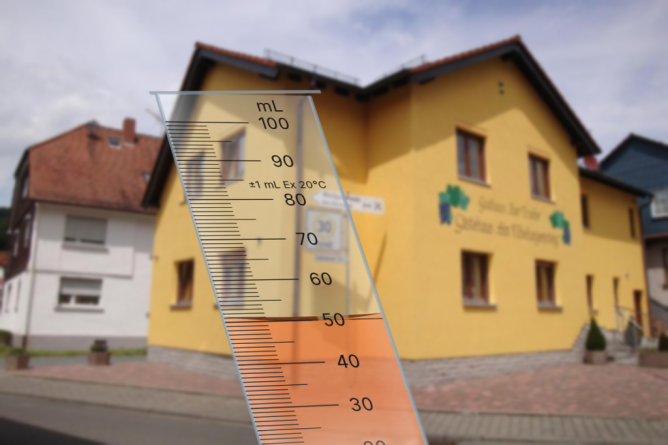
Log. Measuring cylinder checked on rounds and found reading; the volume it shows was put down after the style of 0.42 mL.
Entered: 50 mL
